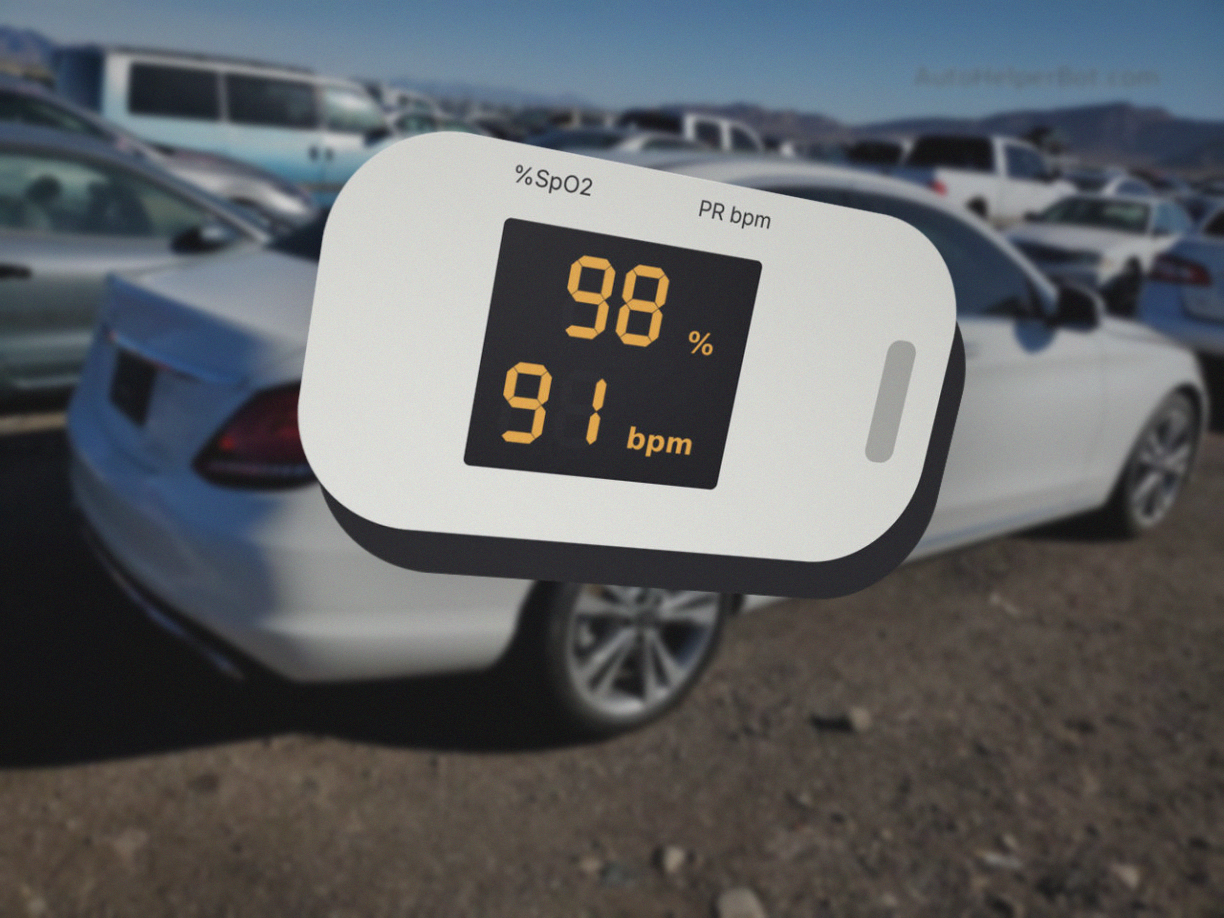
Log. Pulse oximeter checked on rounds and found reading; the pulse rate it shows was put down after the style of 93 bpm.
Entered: 91 bpm
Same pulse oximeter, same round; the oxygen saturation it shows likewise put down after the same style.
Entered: 98 %
